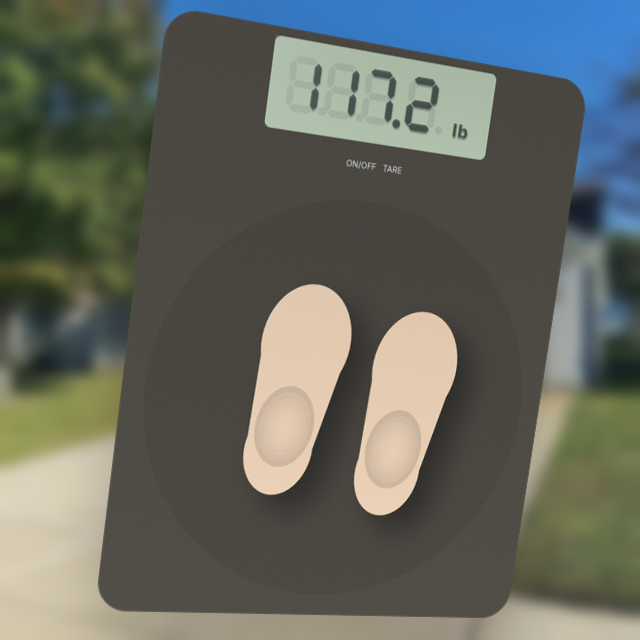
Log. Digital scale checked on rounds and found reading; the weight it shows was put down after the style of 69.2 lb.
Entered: 117.2 lb
